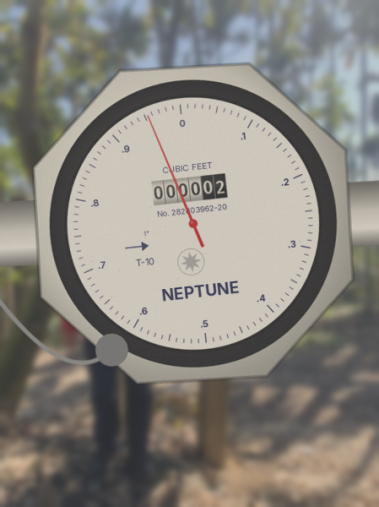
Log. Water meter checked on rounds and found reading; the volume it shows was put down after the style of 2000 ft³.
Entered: 1.95 ft³
